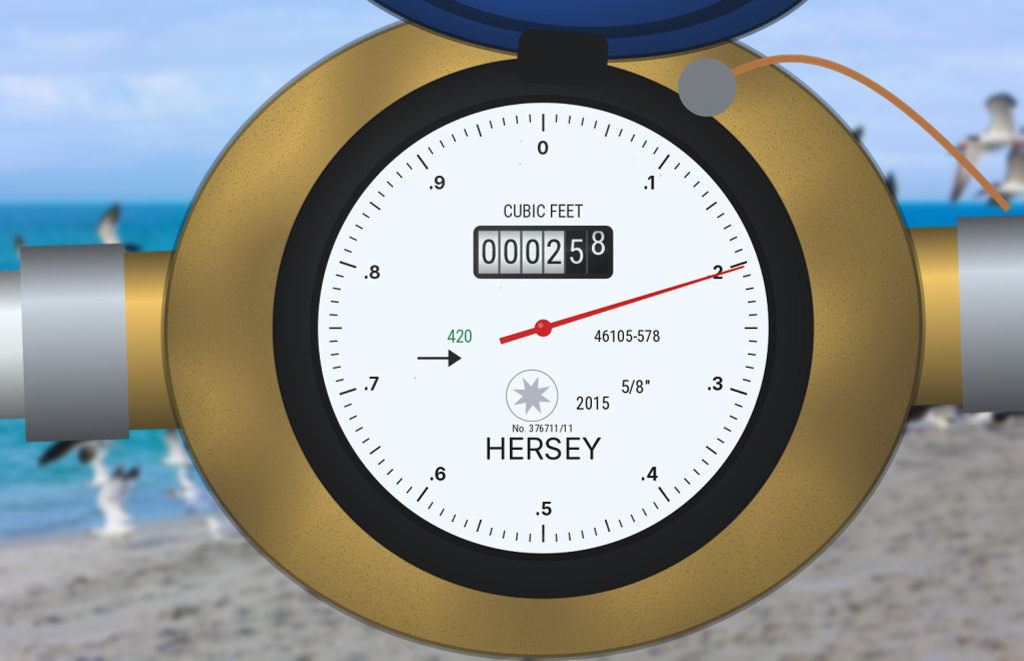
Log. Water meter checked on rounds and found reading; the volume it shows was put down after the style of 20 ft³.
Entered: 258.20 ft³
